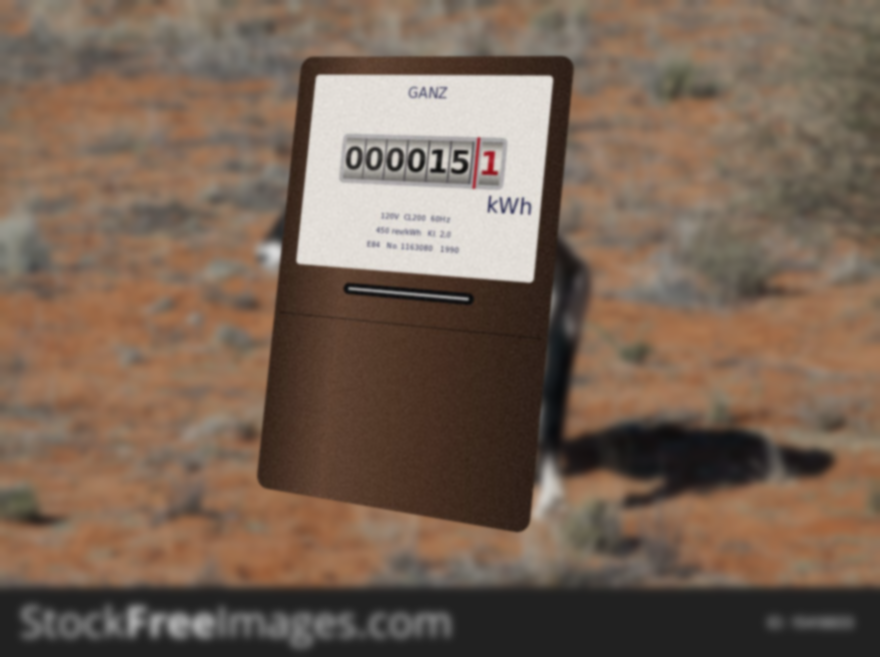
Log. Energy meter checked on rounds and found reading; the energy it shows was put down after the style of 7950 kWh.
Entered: 15.1 kWh
